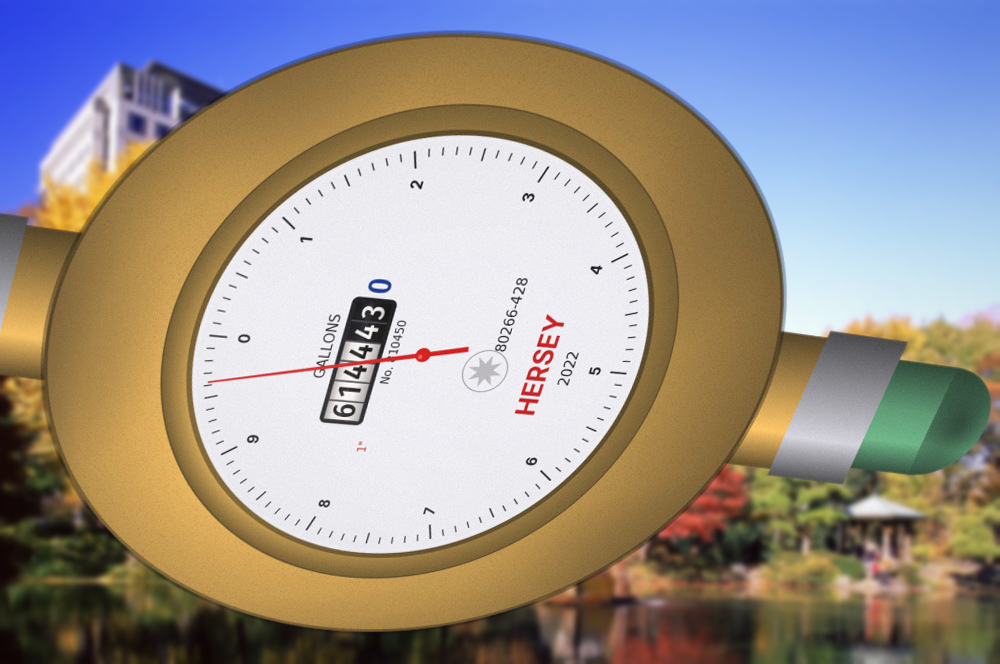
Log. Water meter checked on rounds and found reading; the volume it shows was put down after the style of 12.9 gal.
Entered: 6144429.6 gal
